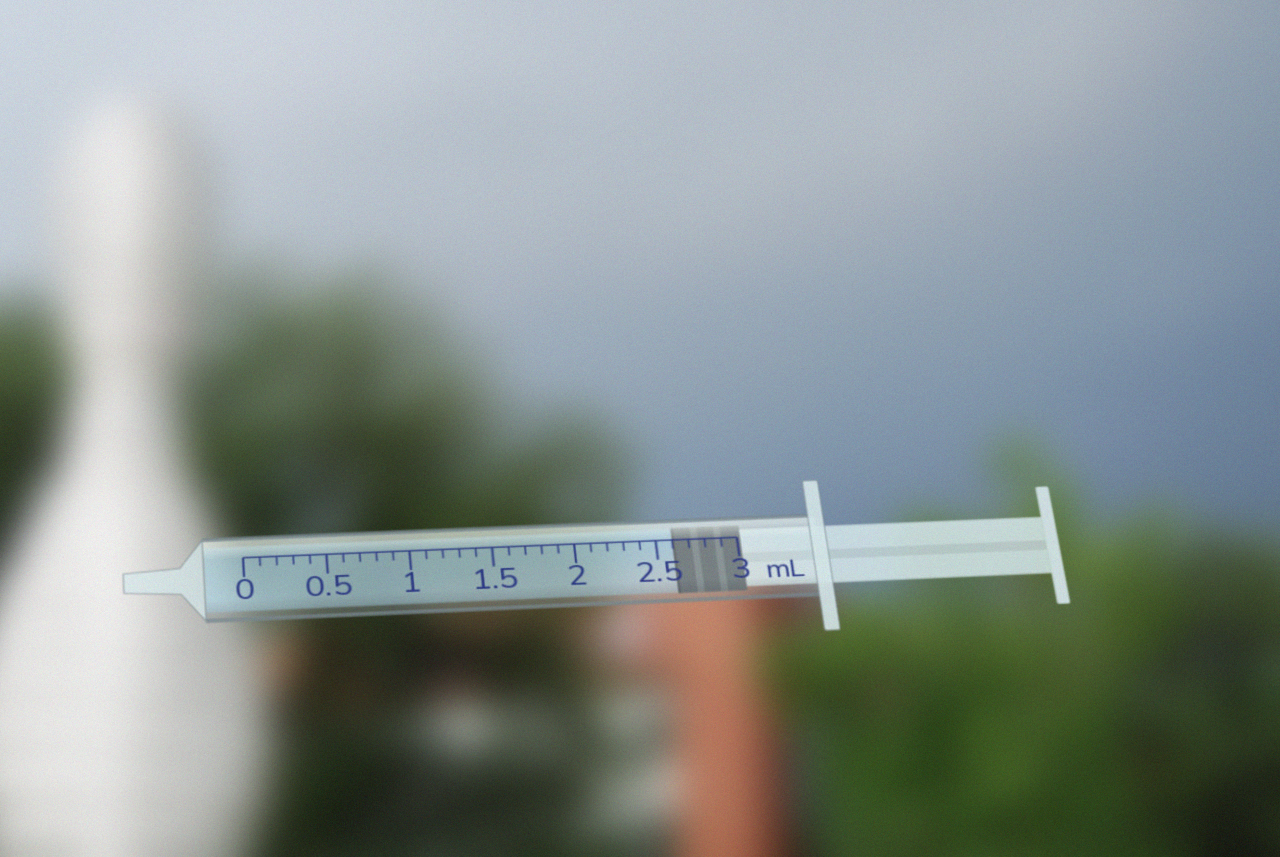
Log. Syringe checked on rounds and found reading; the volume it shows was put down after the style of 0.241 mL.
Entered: 2.6 mL
